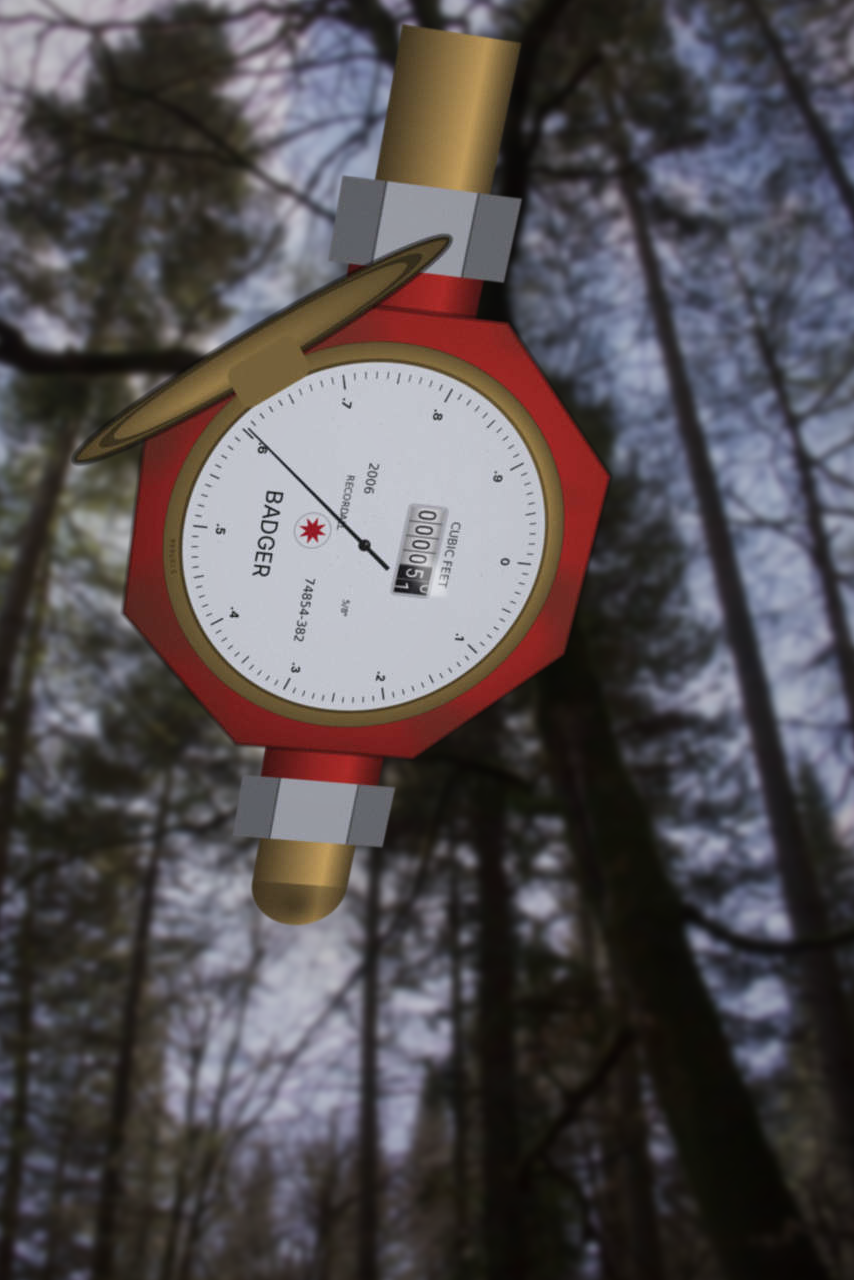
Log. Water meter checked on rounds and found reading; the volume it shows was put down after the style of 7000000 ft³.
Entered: 50.60 ft³
